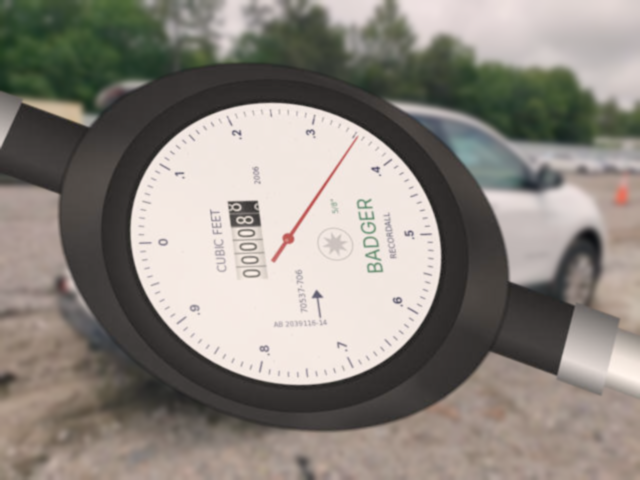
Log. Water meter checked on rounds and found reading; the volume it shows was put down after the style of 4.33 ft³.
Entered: 88.35 ft³
